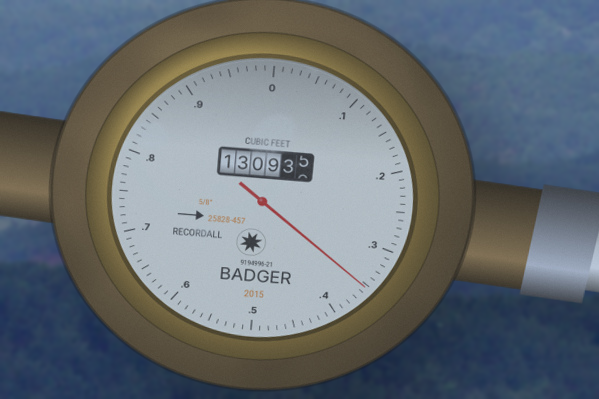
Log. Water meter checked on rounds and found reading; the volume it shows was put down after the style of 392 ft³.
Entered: 130935.35 ft³
